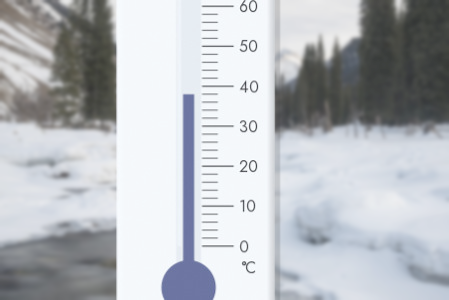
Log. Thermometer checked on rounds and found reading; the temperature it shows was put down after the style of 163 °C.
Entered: 38 °C
